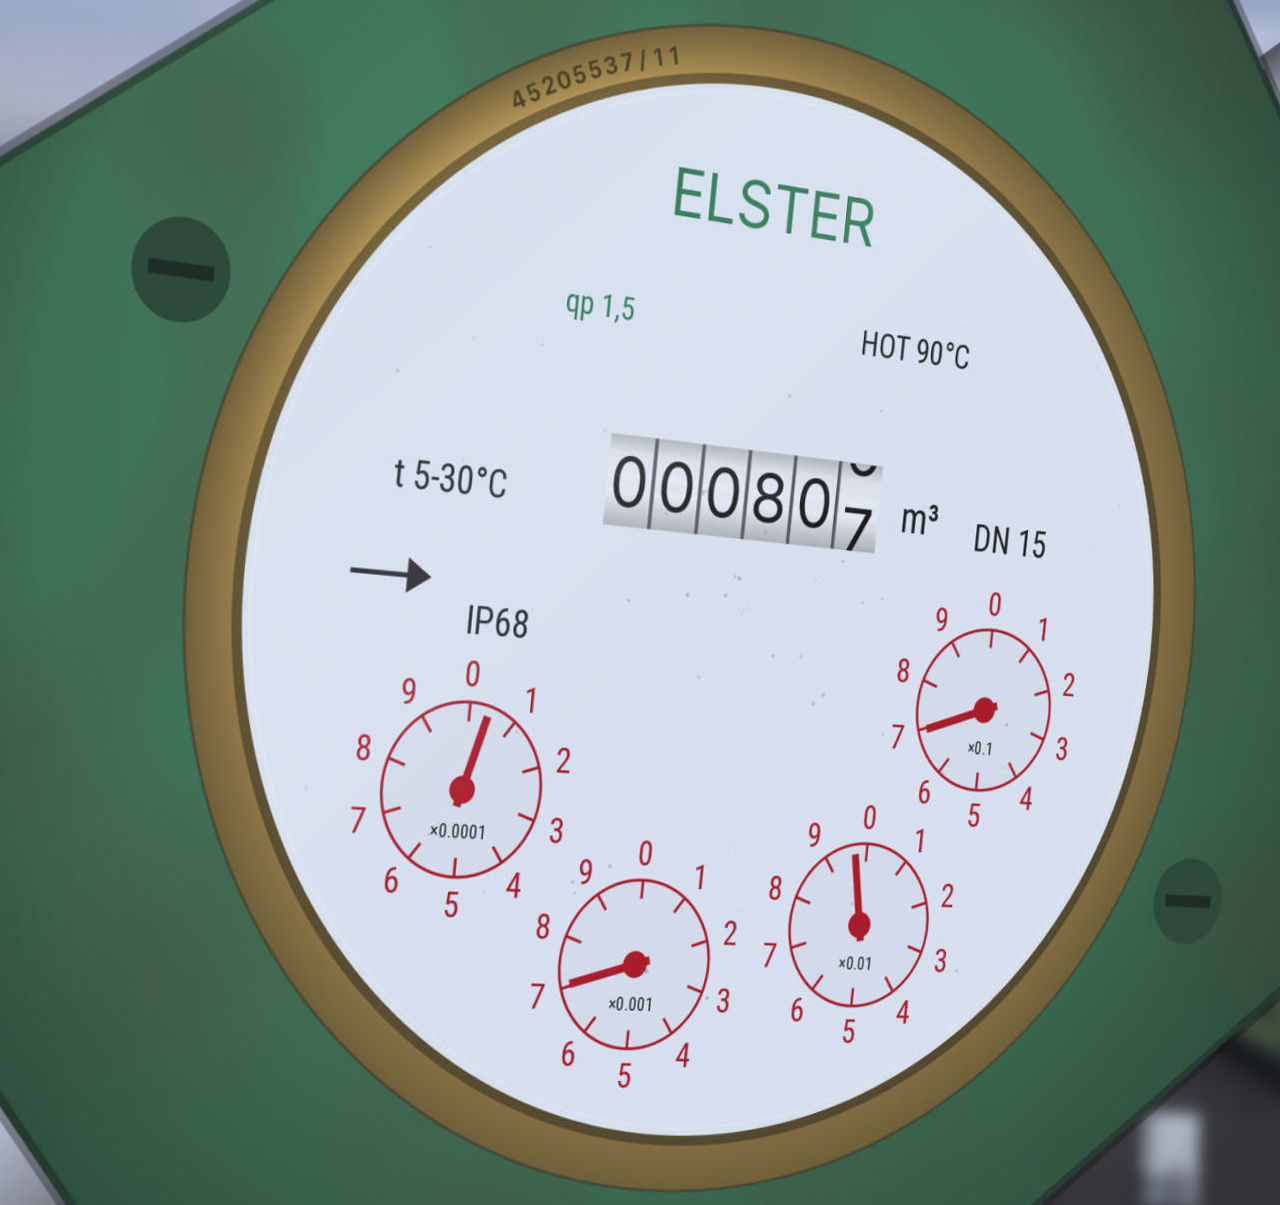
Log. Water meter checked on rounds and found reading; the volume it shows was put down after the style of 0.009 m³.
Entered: 806.6970 m³
